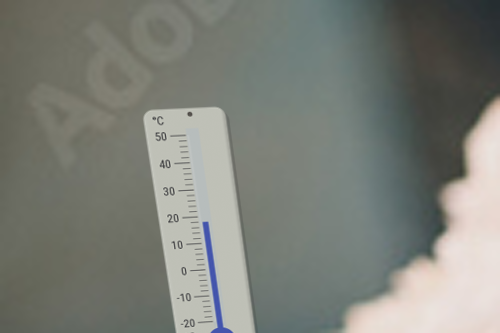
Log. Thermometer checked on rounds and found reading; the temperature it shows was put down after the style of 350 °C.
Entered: 18 °C
